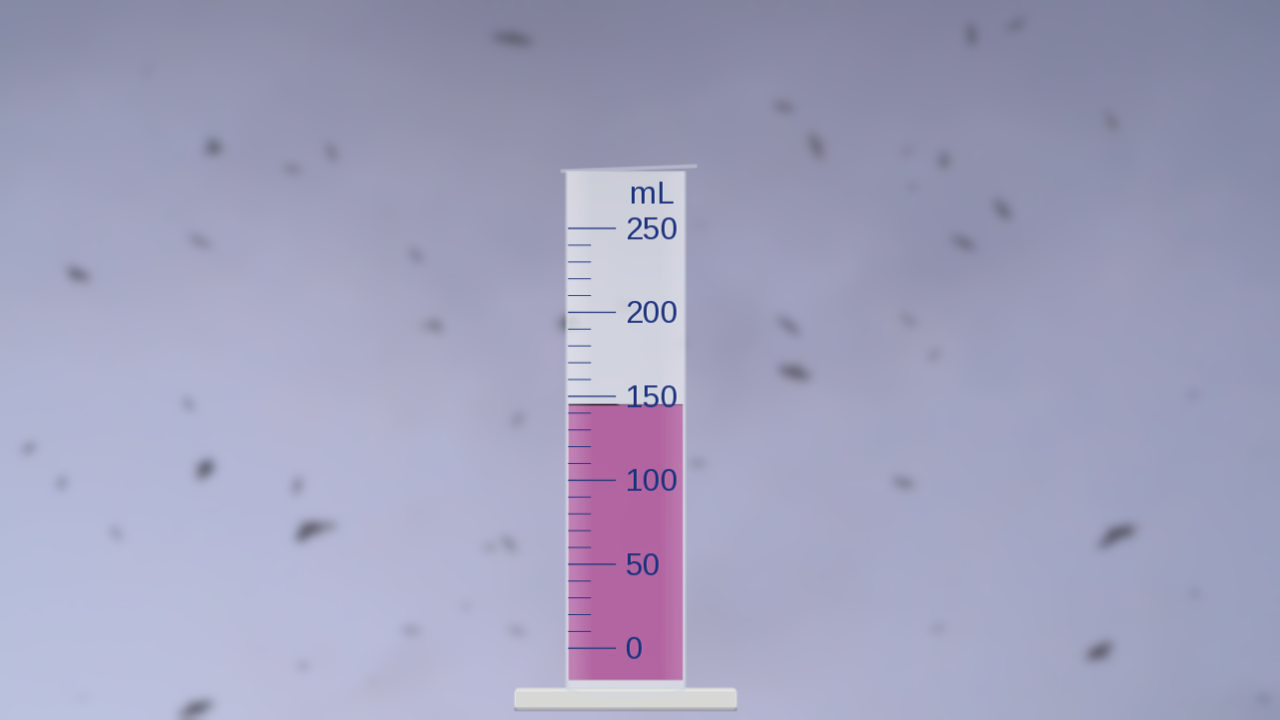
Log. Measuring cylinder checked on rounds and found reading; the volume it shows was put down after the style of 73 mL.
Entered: 145 mL
